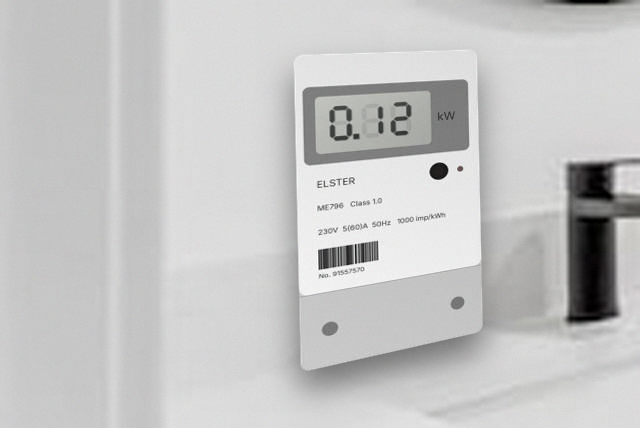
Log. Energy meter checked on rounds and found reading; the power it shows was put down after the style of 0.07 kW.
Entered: 0.12 kW
